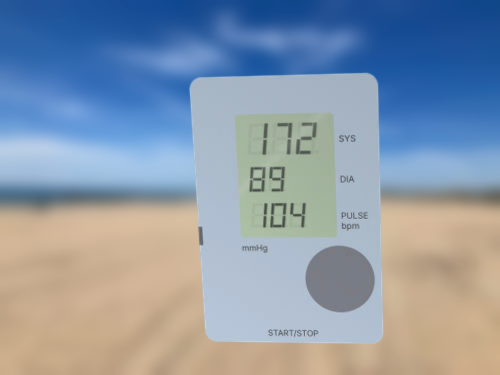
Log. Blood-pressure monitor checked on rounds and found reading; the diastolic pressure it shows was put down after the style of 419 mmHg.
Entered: 89 mmHg
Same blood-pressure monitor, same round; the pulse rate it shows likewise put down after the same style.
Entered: 104 bpm
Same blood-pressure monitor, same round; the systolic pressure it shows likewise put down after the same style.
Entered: 172 mmHg
